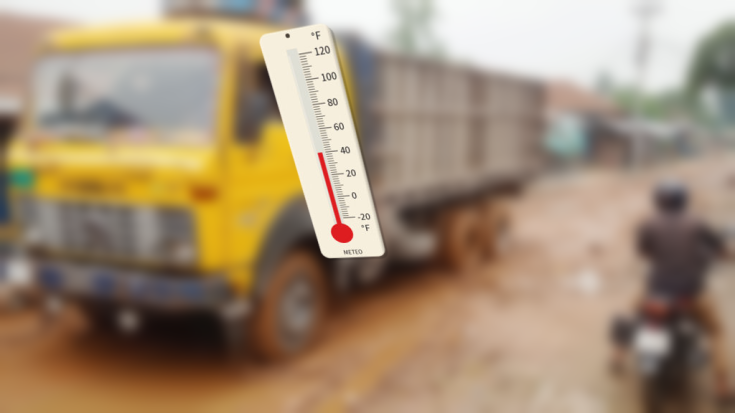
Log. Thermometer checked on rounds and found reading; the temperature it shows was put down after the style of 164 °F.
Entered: 40 °F
